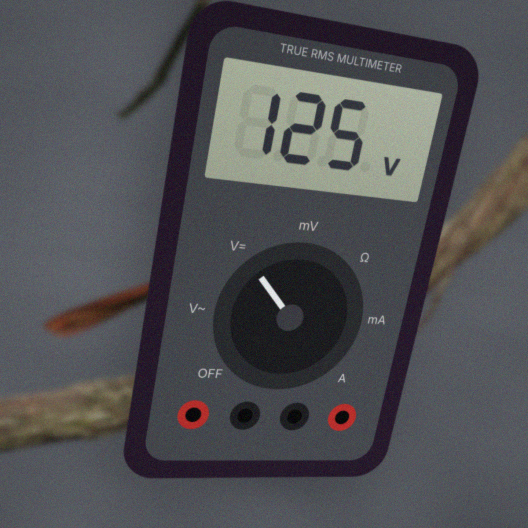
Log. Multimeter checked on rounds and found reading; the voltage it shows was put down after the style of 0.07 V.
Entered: 125 V
